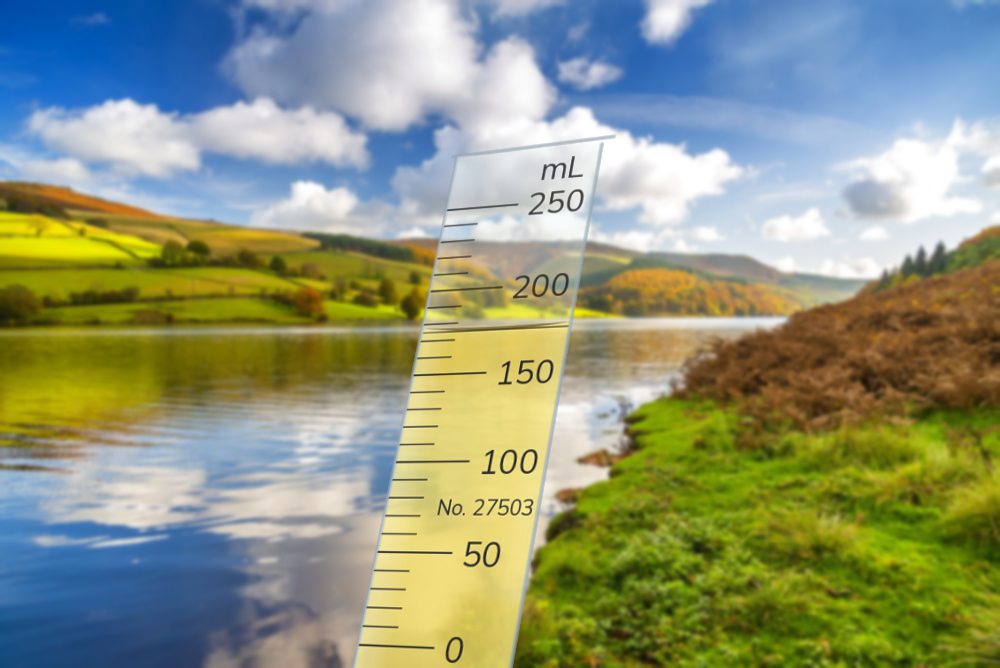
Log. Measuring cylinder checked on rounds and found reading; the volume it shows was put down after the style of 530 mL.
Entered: 175 mL
